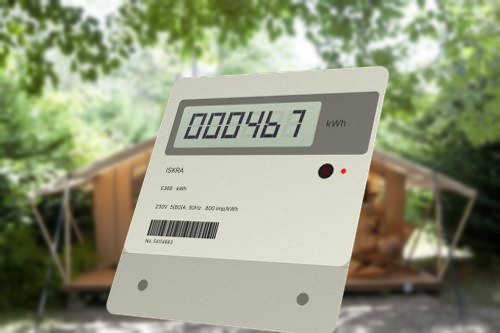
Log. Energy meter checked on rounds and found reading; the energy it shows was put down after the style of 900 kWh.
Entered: 467 kWh
